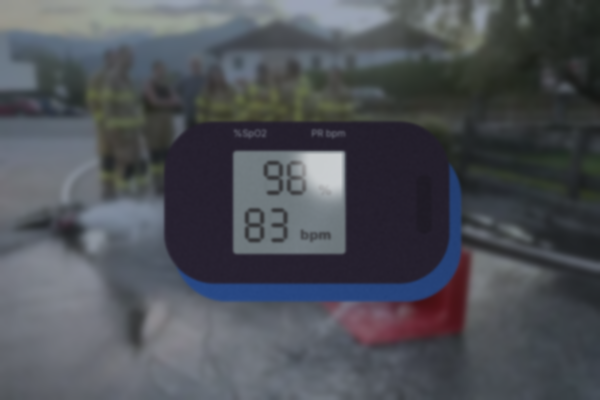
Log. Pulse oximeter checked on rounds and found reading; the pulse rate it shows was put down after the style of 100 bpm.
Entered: 83 bpm
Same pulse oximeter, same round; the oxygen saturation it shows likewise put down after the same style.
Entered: 98 %
